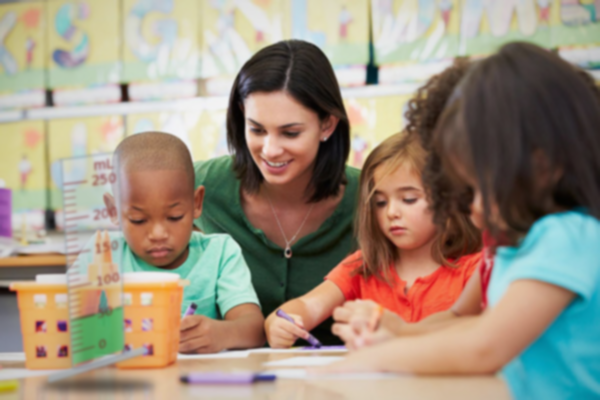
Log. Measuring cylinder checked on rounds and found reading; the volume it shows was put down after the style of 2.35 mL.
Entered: 50 mL
